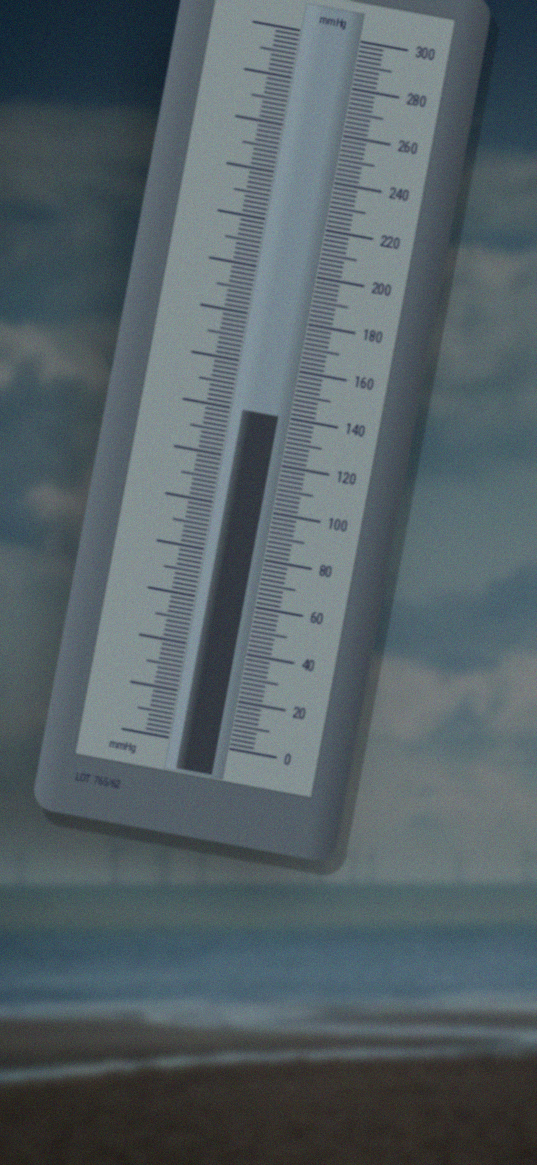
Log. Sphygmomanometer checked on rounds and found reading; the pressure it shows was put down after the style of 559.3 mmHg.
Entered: 140 mmHg
